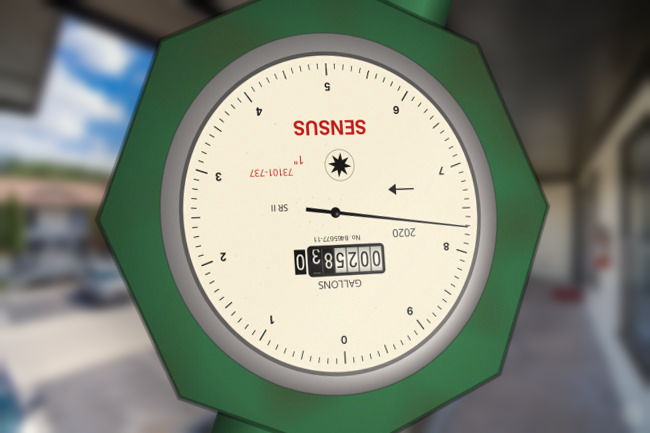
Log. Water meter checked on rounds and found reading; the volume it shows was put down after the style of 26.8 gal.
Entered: 25827.7 gal
